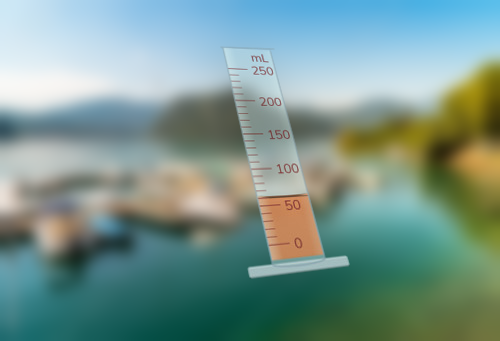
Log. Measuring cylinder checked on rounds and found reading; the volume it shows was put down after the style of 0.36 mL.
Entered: 60 mL
